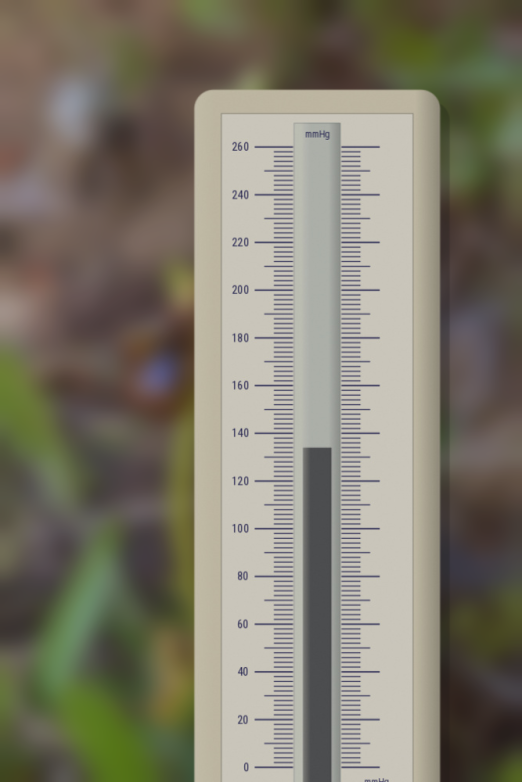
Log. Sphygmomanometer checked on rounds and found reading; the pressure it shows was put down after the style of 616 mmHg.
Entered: 134 mmHg
